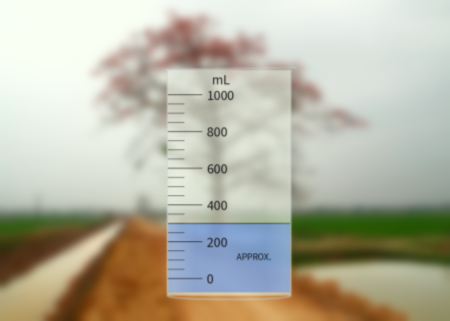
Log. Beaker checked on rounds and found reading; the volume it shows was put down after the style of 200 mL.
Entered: 300 mL
